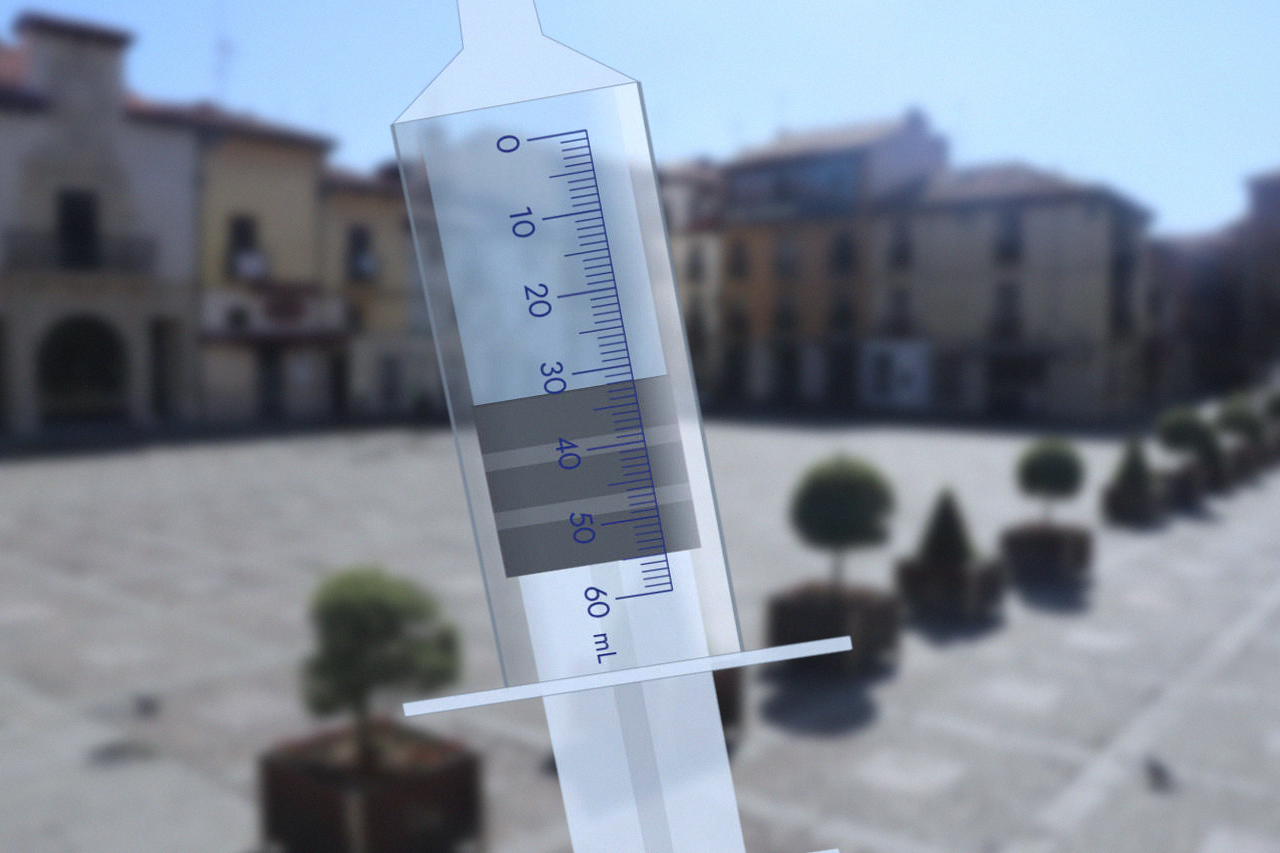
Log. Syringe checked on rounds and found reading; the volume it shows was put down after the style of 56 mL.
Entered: 32 mL
